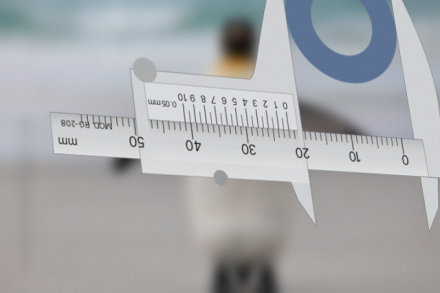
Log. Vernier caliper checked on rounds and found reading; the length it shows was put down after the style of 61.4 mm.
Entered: 22.0 mm
